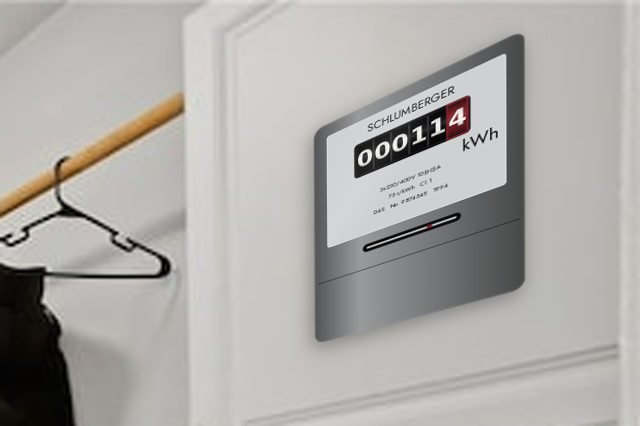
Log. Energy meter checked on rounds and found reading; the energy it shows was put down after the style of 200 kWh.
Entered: 11.4 kWh
